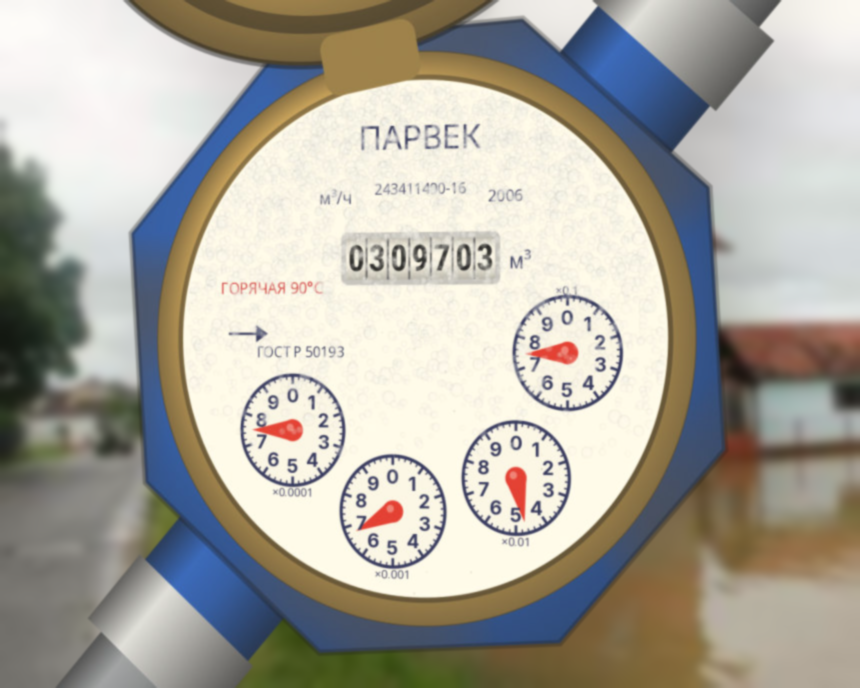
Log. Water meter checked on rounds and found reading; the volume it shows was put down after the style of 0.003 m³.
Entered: 309703.7467 m³
